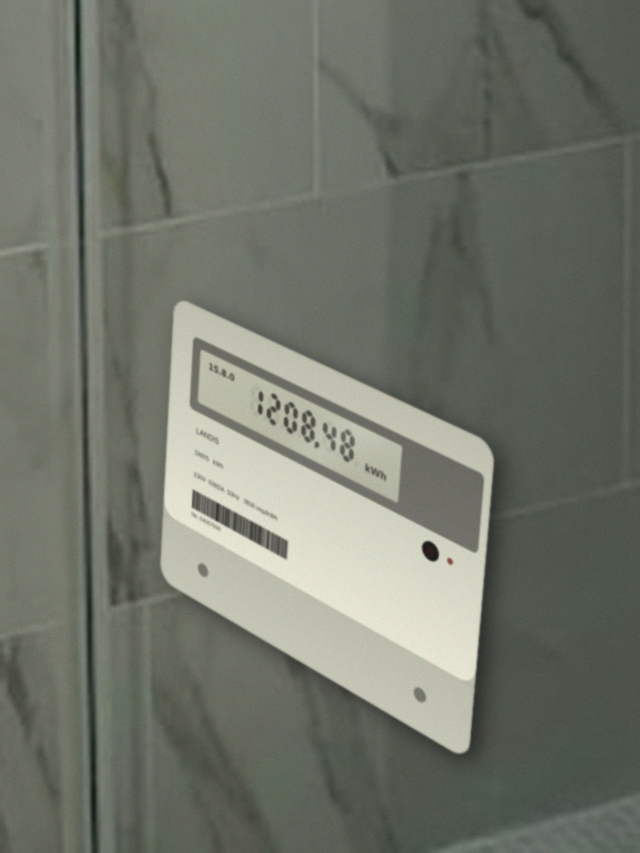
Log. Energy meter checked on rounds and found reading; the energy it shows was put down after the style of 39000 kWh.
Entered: 1208.48 kWh
